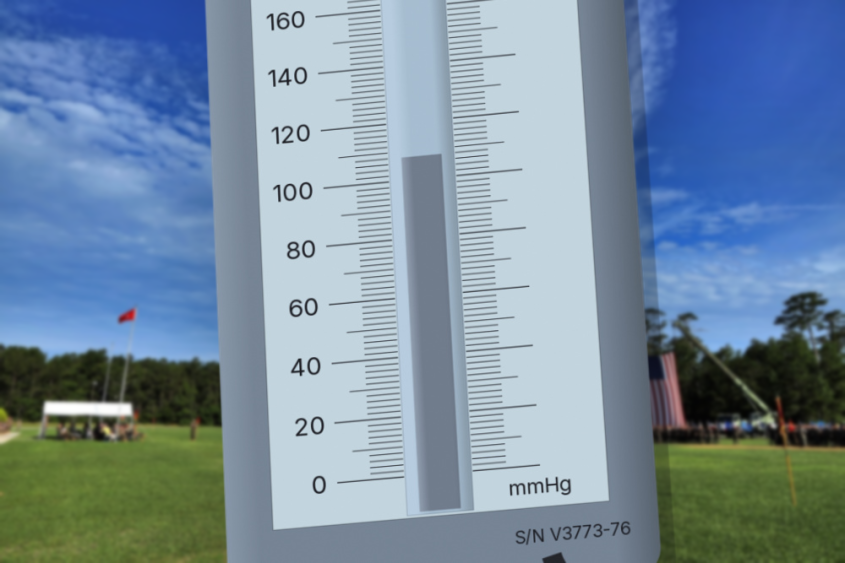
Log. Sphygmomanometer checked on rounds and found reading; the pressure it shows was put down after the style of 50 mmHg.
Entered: 108 mmHg
